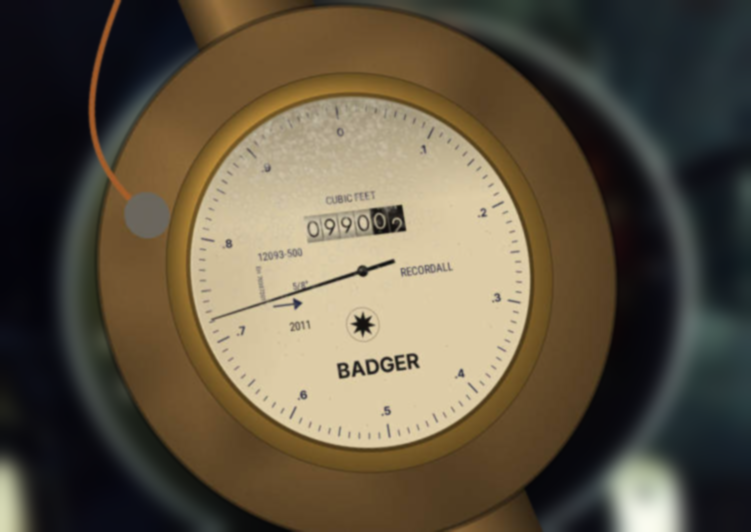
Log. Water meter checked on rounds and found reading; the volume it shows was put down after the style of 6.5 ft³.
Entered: 99001.72 ft³
